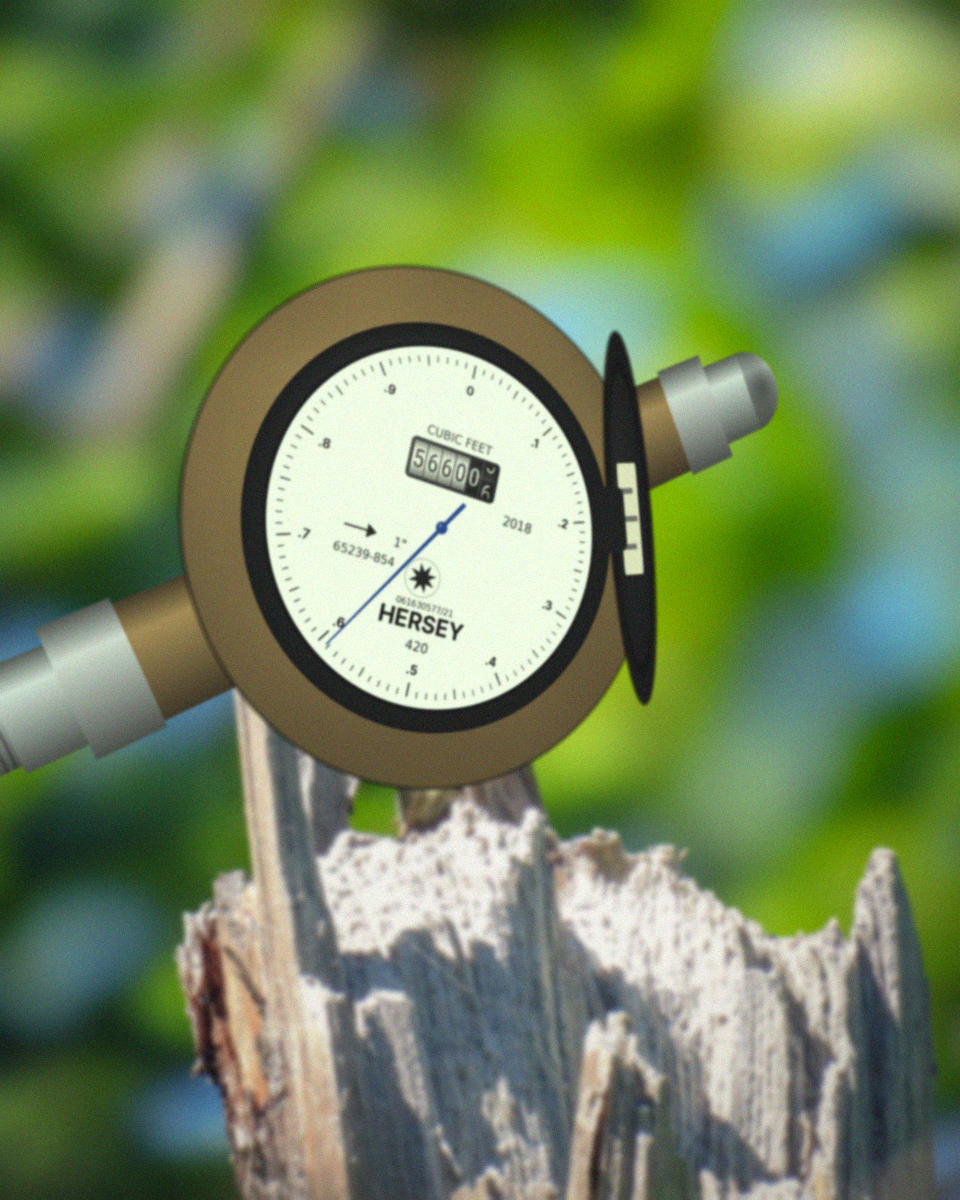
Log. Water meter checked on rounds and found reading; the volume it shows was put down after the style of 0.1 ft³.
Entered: 566005.59 ft³
